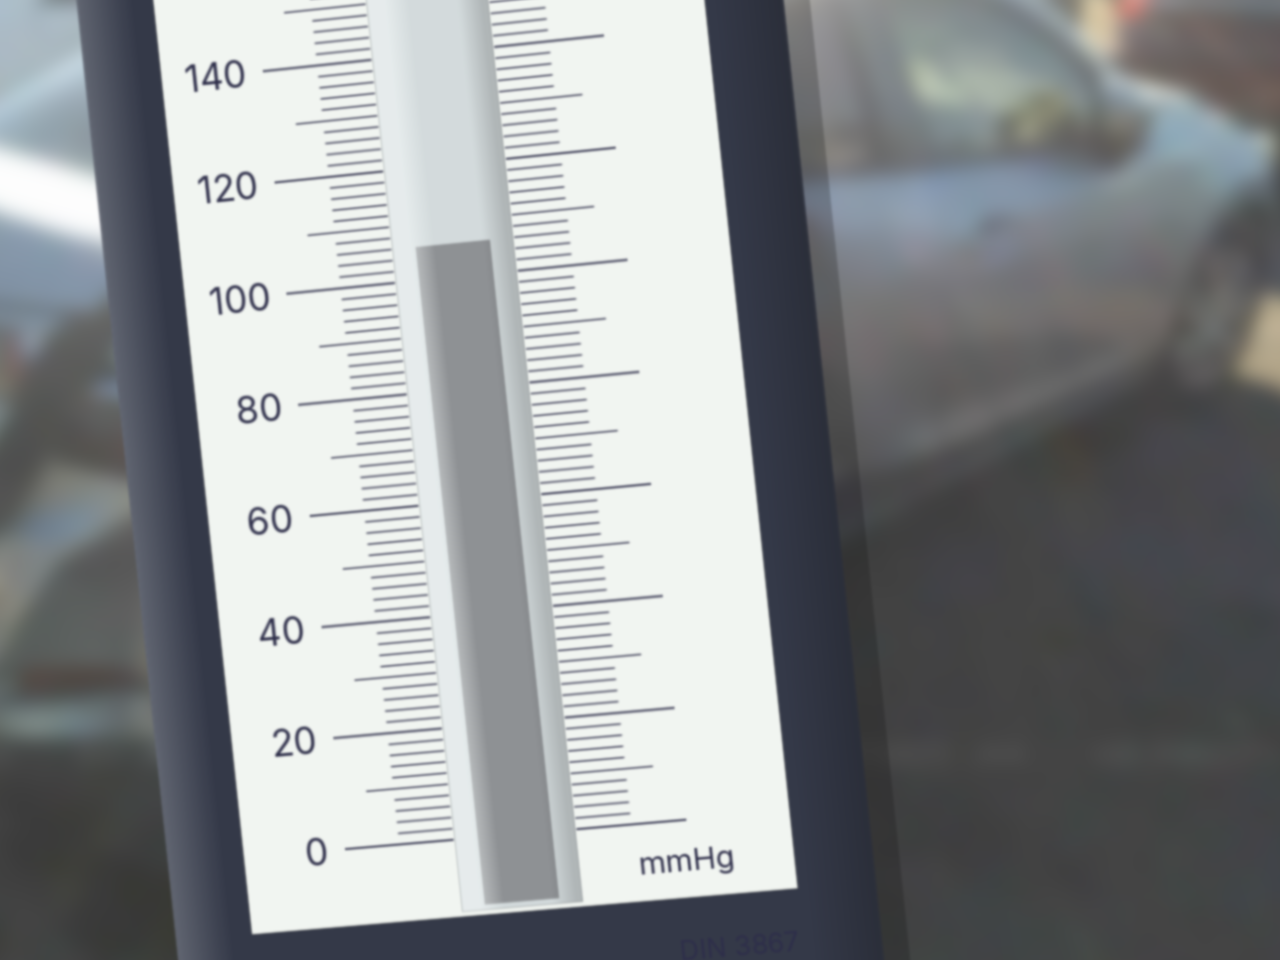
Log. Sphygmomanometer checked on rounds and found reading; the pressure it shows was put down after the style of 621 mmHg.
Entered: 106 mmHg
